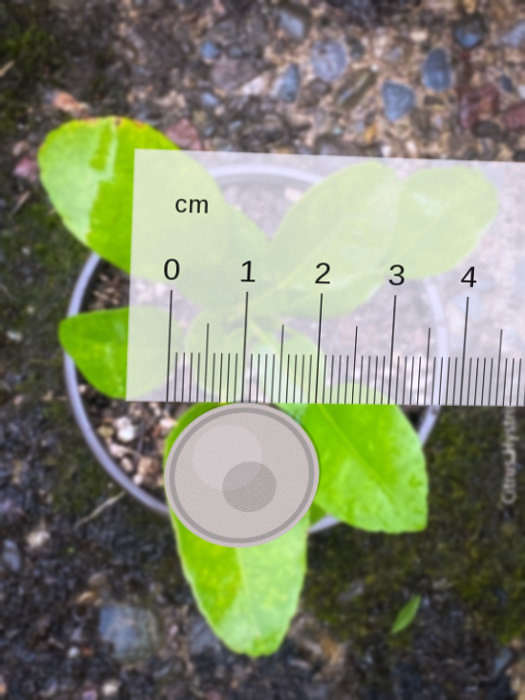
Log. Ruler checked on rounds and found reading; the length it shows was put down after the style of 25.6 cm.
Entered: 2.1 cm
